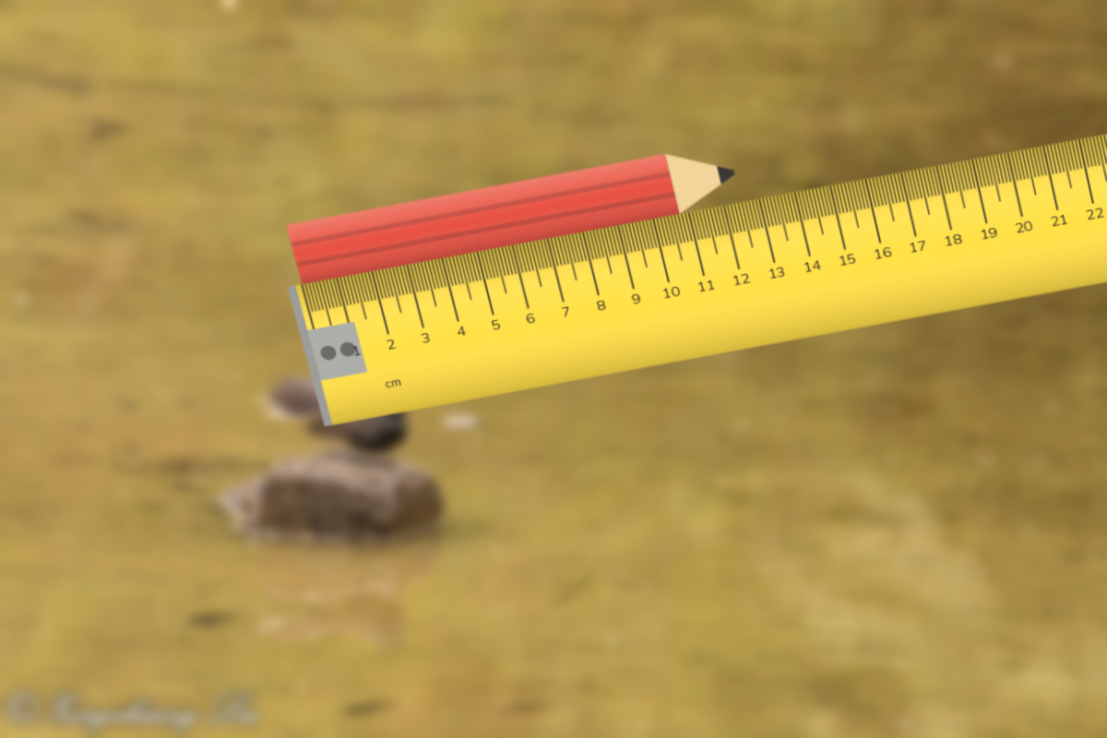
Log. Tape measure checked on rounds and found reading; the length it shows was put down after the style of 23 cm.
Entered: 12.5 cm
